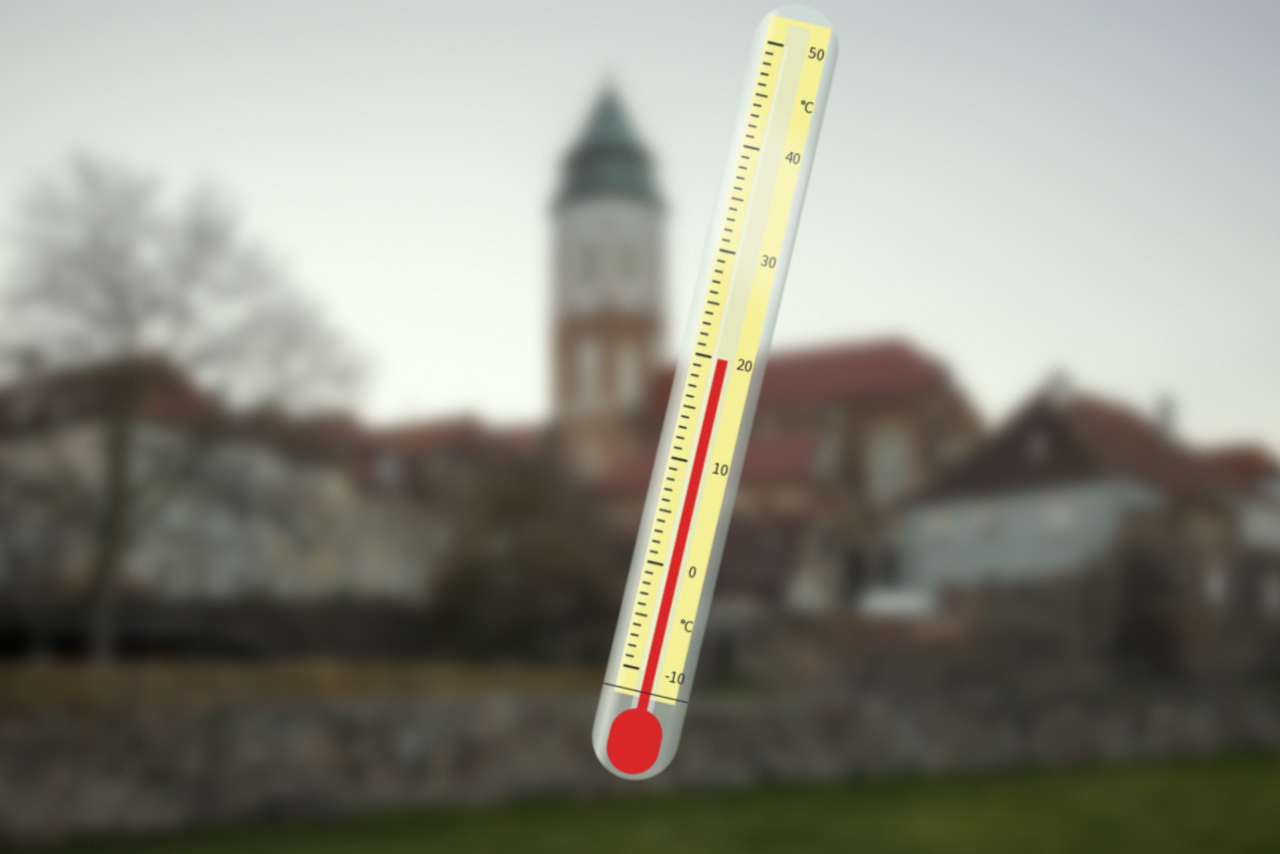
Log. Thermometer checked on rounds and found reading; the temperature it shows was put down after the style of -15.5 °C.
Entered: 20 °C
